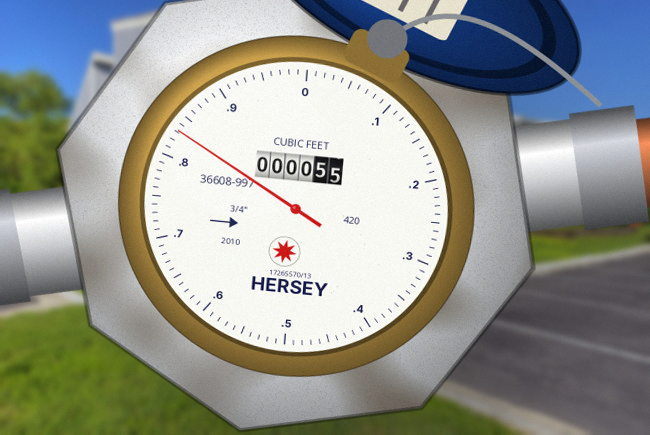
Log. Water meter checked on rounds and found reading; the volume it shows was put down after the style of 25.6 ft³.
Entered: 54.83 ft³
